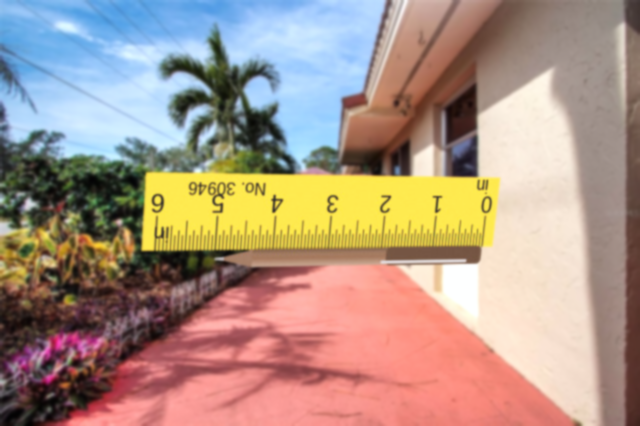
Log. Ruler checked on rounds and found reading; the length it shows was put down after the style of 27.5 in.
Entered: 5 in
